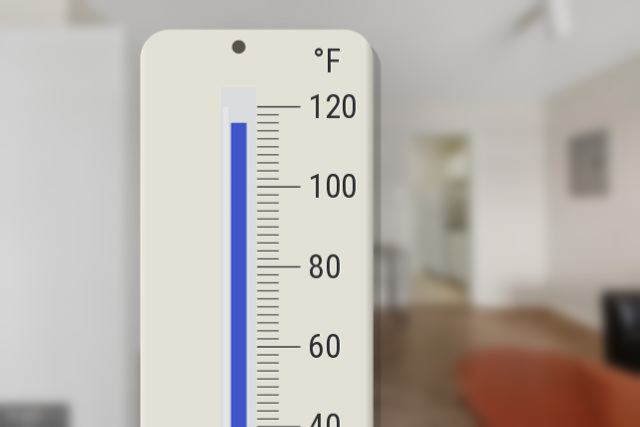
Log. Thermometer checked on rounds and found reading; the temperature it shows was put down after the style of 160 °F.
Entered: 116 °F
